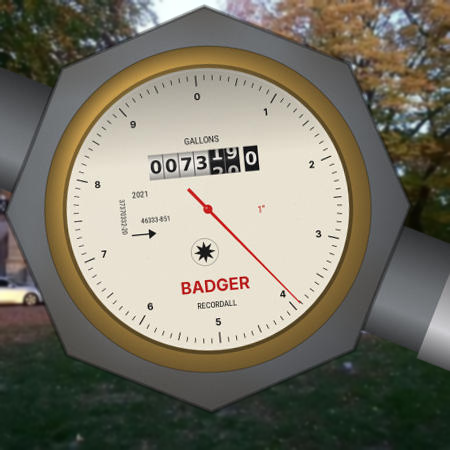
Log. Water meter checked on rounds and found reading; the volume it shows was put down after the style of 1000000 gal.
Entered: 73193.9 gal
